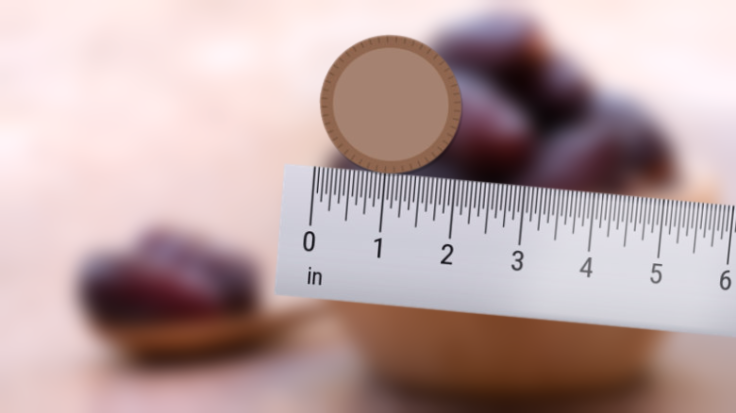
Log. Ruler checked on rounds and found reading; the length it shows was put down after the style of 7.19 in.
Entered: 2 in
